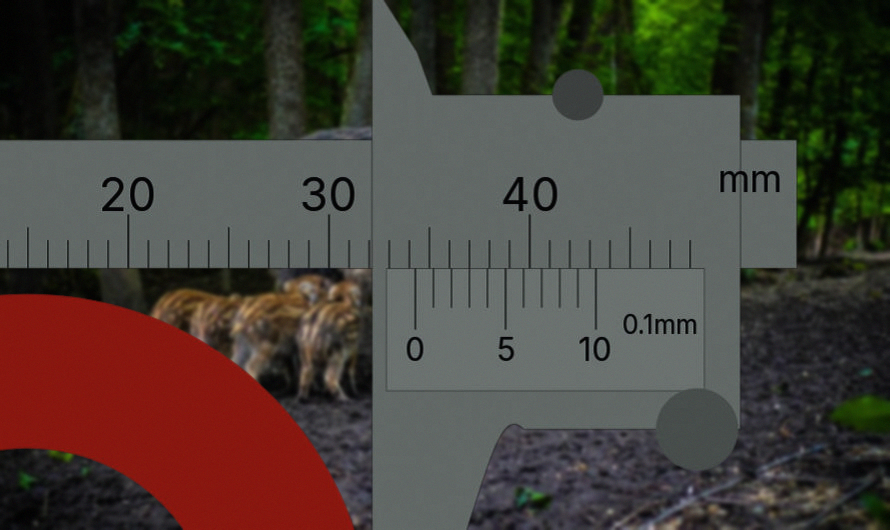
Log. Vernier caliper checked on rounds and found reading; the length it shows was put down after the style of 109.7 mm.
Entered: 34.3 mm
